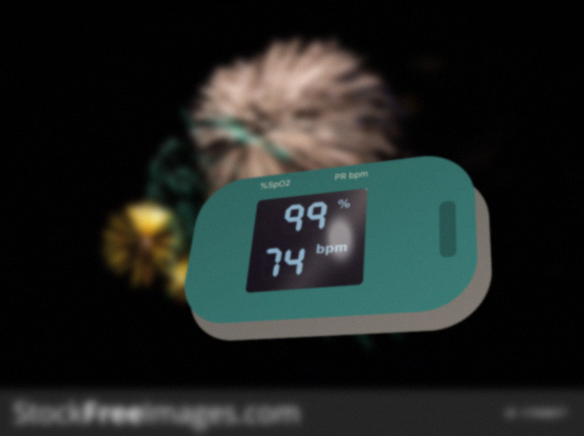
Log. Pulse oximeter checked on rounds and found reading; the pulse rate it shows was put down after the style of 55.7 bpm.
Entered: 74 bpm
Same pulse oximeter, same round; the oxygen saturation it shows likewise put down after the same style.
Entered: 99 %
